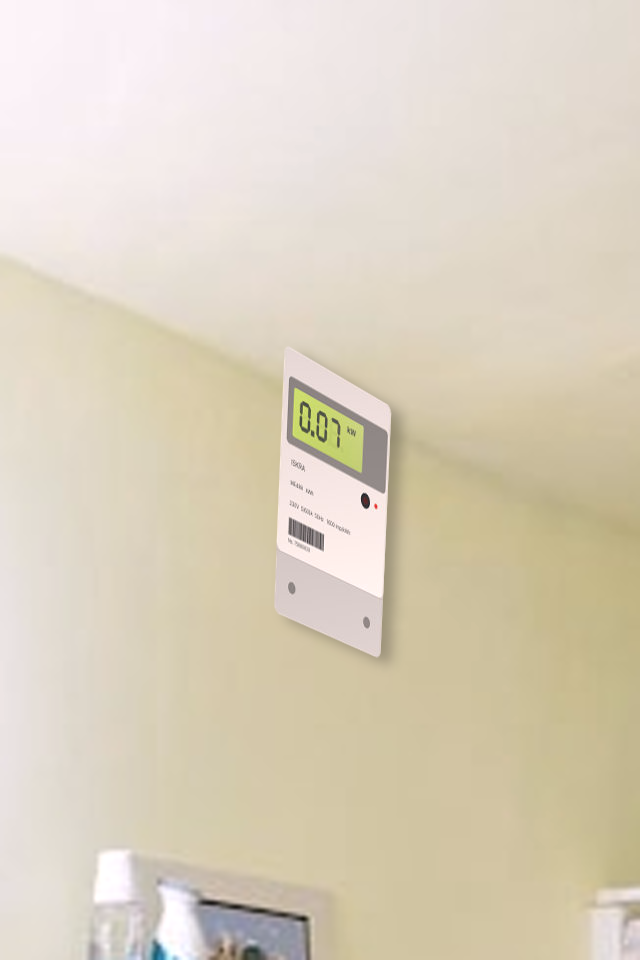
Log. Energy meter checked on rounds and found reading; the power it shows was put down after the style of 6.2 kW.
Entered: 0.07 kW
